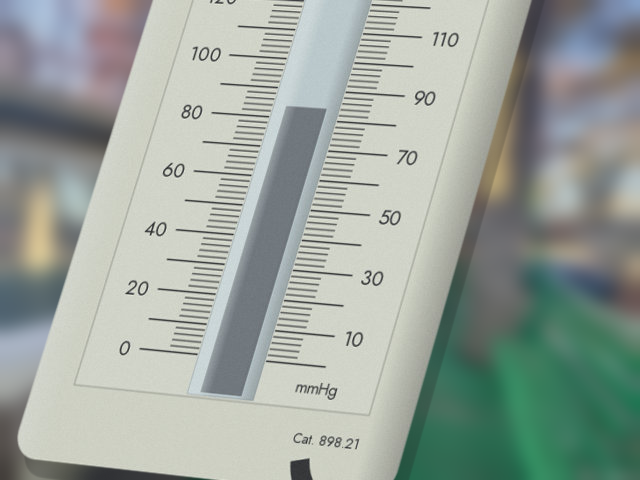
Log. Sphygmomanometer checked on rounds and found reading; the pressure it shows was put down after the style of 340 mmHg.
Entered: 84 mmHg
